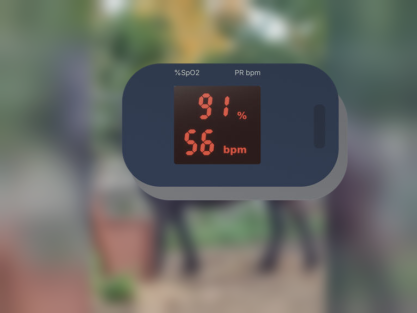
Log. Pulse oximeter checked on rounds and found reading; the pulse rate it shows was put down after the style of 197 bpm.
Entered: 56 bpm
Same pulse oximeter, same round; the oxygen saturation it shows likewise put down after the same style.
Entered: 91 %
